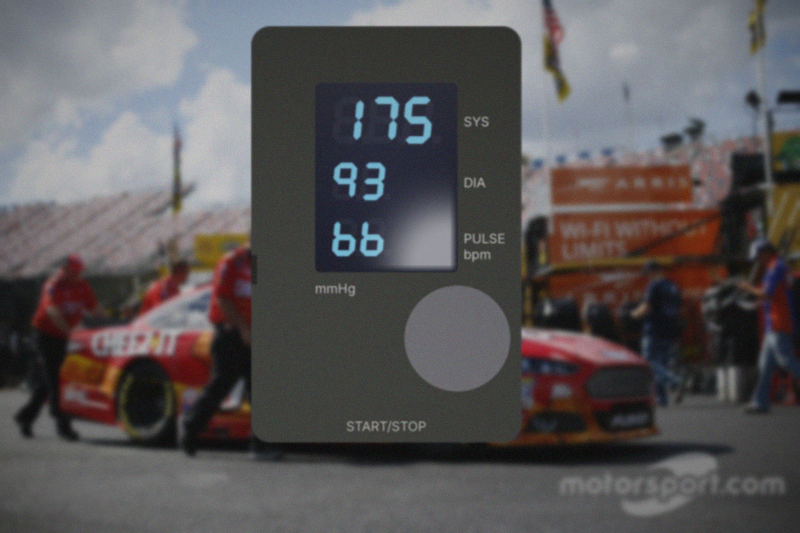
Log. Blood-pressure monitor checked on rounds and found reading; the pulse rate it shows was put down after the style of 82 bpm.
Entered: 66 bpm
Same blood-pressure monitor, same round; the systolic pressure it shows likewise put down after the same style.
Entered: 175 mmHg
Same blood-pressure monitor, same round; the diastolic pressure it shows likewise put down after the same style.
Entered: 93 mmHg
